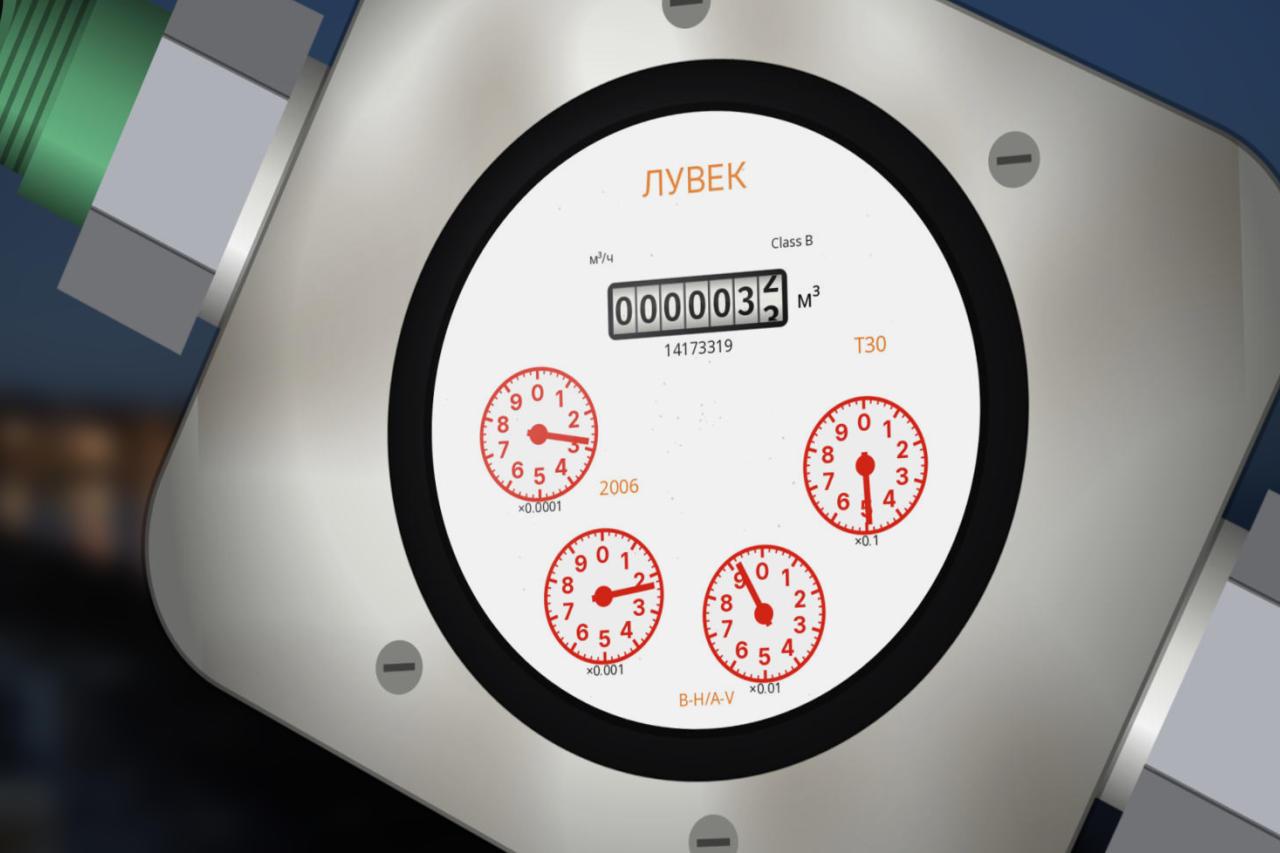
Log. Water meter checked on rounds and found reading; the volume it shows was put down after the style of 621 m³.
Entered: 32.4922 m³
